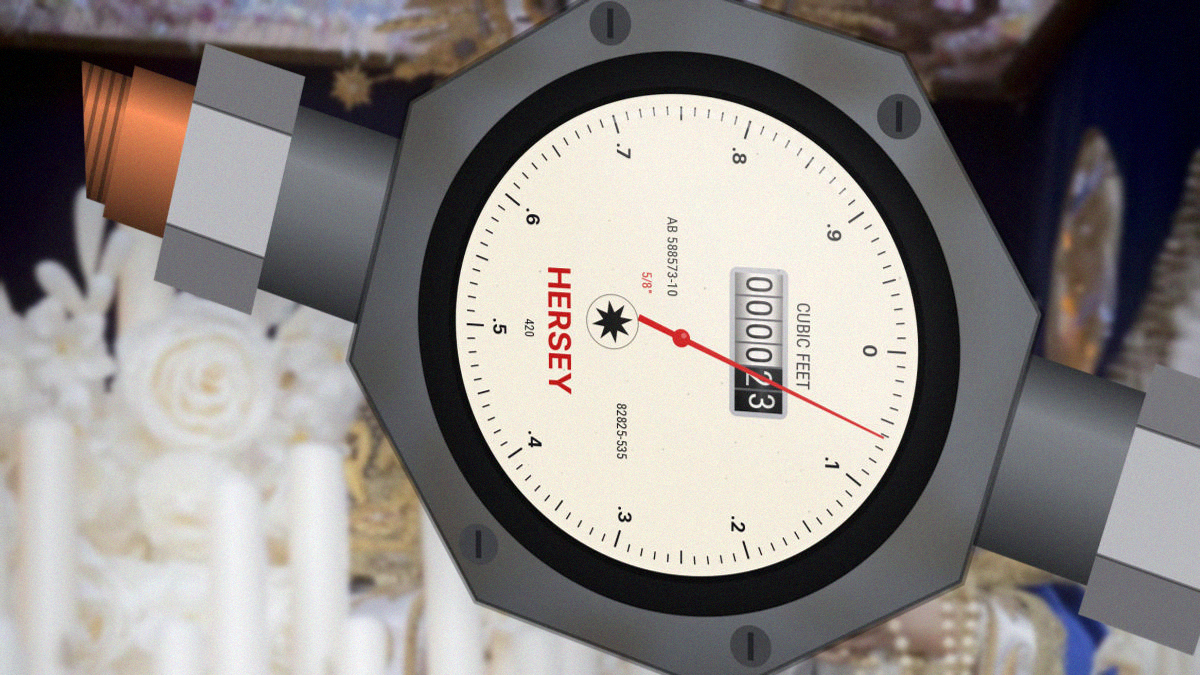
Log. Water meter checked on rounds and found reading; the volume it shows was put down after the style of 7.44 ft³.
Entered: 23.06 ft³
